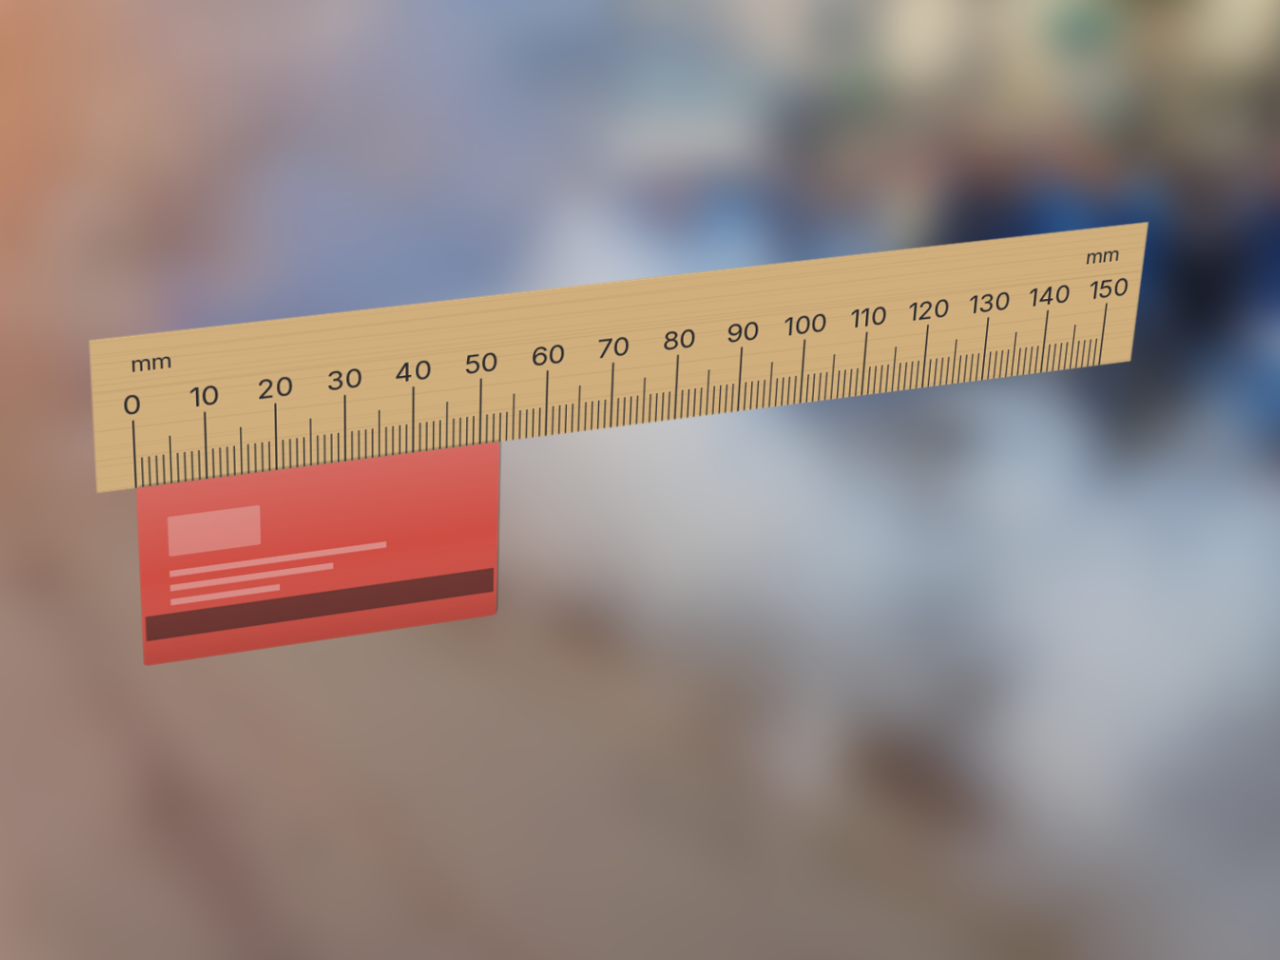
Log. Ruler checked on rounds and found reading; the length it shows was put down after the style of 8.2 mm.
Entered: 53 mm
